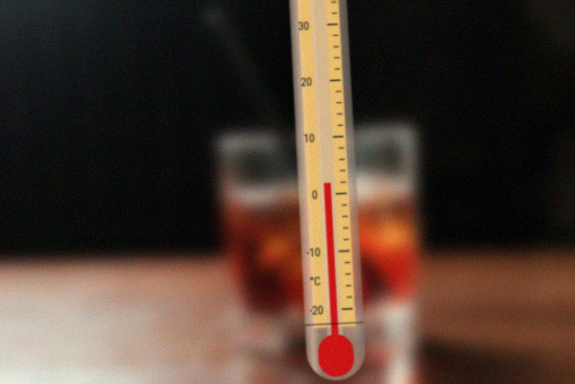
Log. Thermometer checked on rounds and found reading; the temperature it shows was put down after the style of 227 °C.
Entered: 2 °C
